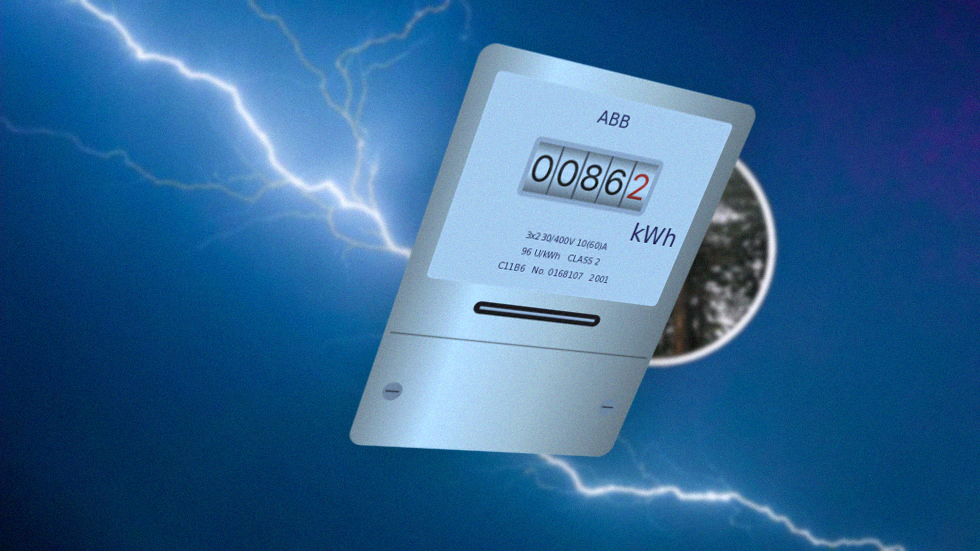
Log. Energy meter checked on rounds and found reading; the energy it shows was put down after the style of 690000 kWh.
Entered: 86.2 kWh
